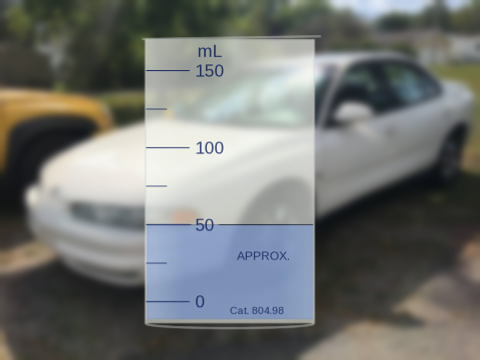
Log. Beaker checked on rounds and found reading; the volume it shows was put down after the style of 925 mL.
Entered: 50 mL
